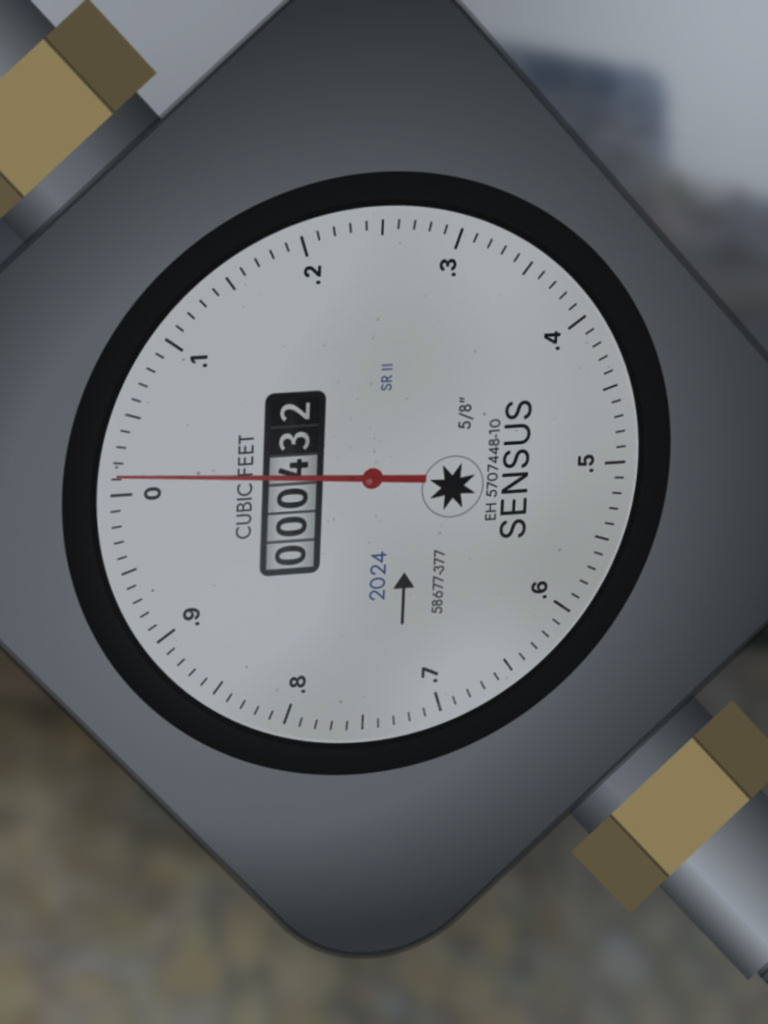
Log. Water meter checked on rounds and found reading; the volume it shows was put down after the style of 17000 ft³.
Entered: 432.01 ft³
